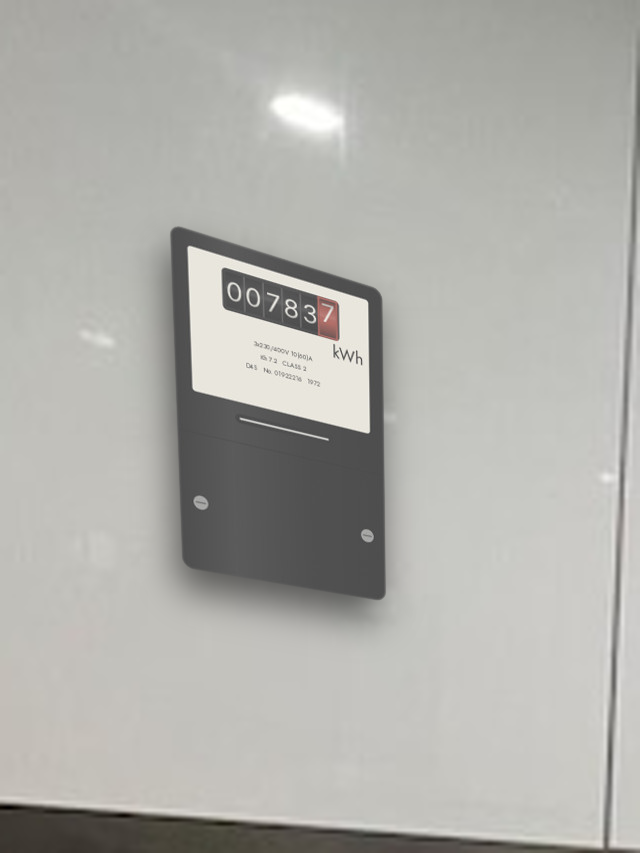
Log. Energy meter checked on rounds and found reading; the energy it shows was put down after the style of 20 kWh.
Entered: 783.7 kWh
